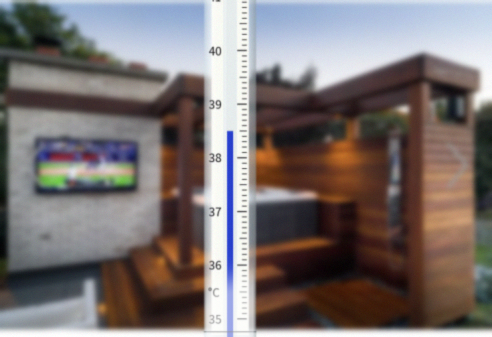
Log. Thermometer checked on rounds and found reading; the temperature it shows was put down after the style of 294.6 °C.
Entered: 38.5 °C
